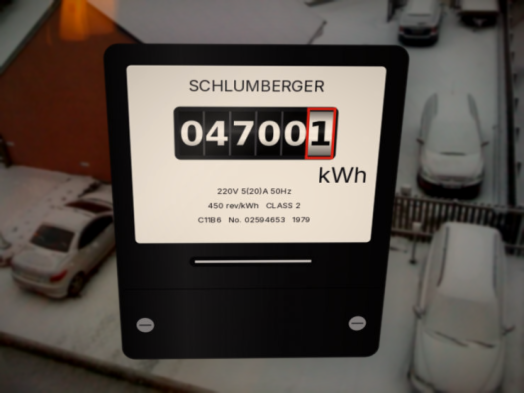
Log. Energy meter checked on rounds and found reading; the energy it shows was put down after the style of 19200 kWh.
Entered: 4700.1 kWh
